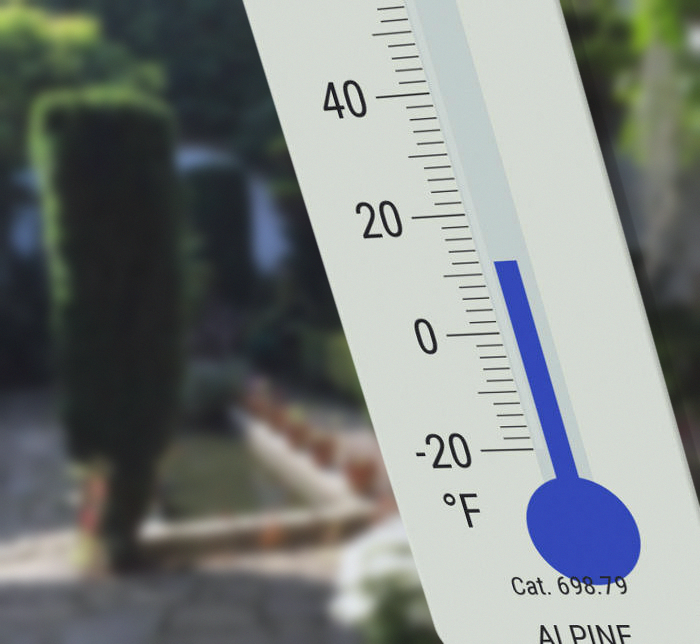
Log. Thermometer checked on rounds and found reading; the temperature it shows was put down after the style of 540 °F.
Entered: 12 °F
